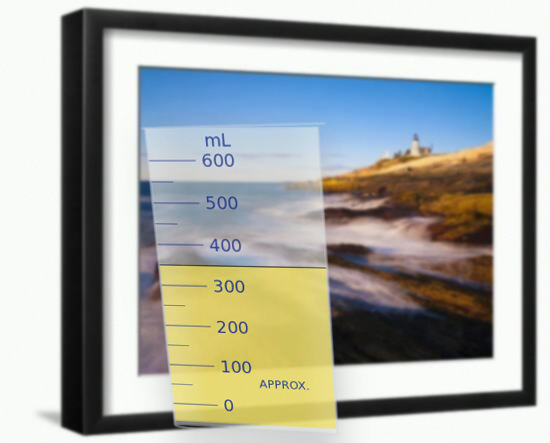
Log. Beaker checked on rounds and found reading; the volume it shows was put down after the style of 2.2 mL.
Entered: 350 mL
